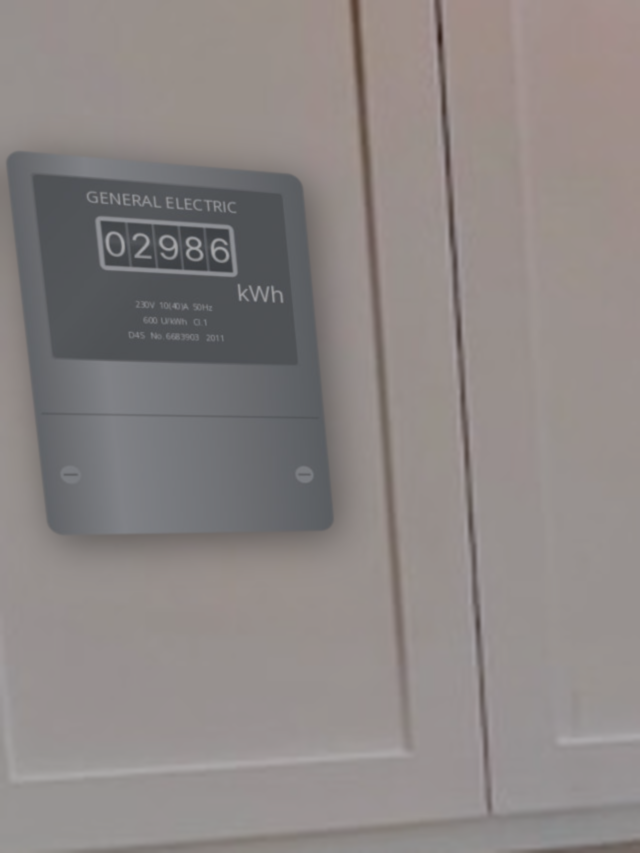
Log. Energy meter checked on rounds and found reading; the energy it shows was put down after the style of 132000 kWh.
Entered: 2986 kWh
